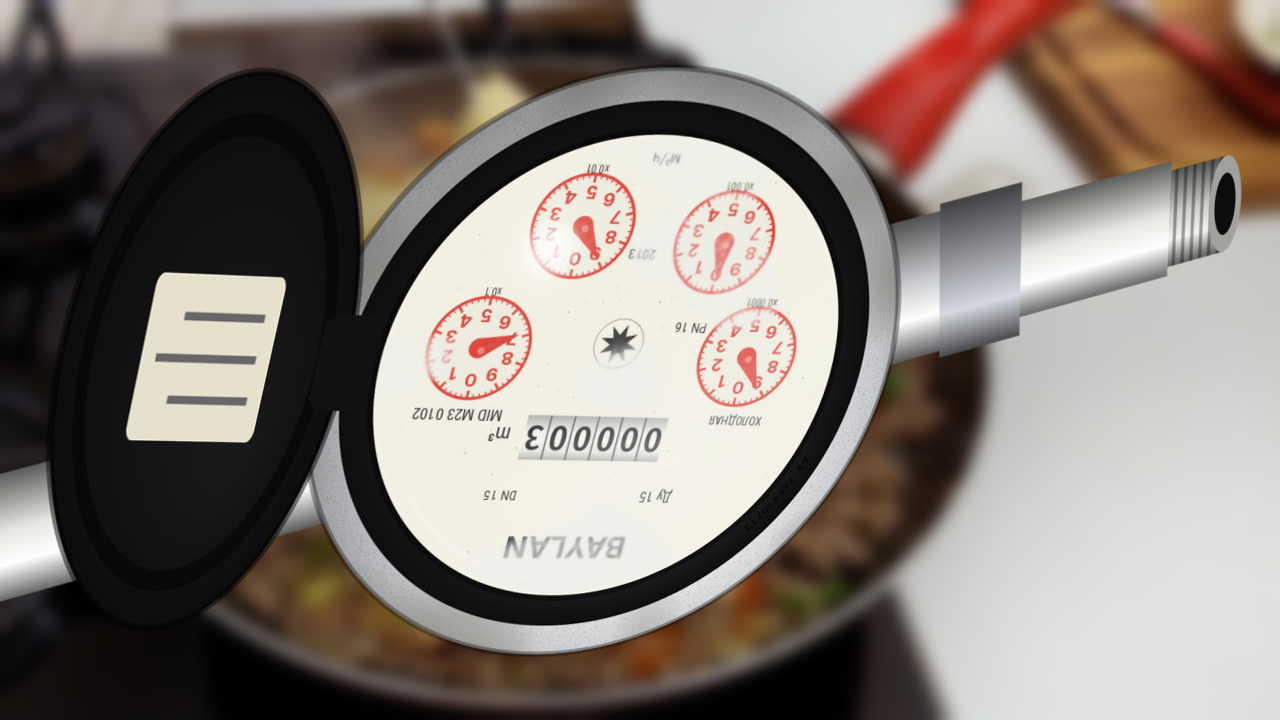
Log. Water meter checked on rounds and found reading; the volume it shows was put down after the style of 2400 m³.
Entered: 3.6899 m³
